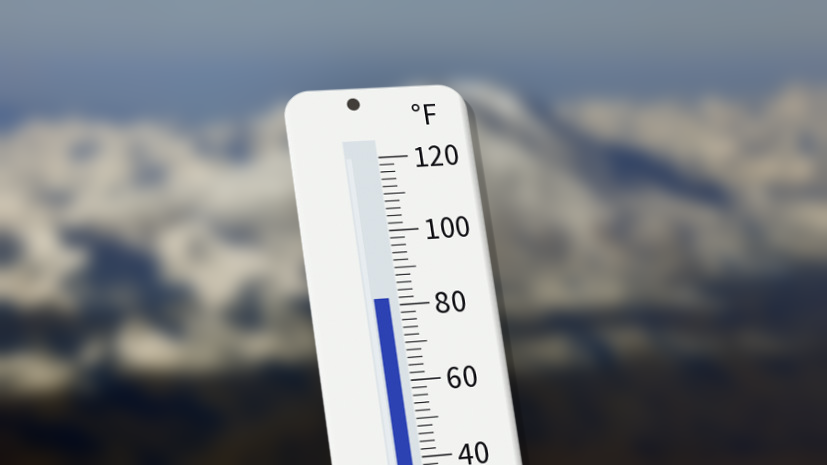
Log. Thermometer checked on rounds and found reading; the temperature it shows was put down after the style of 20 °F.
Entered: 82 °F
